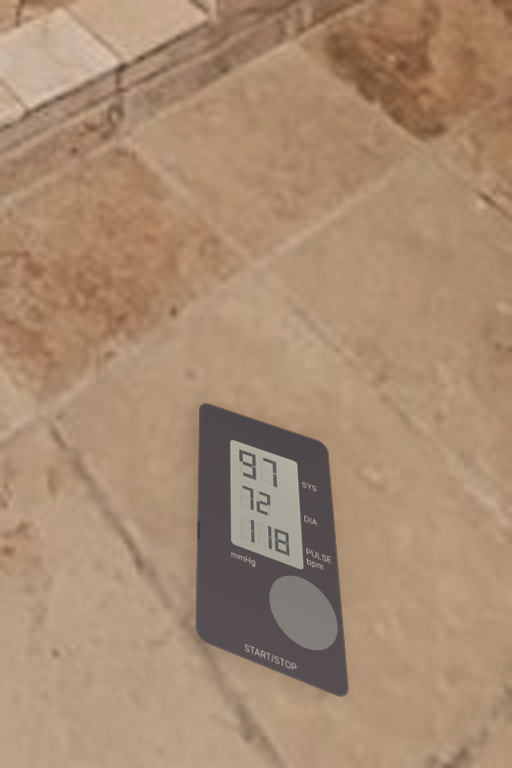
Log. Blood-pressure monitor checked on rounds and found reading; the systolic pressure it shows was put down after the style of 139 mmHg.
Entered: 97 mmHg
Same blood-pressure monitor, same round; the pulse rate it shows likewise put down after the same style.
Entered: 118 bpm
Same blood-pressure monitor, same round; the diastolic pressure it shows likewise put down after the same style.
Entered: 72 mmHg
